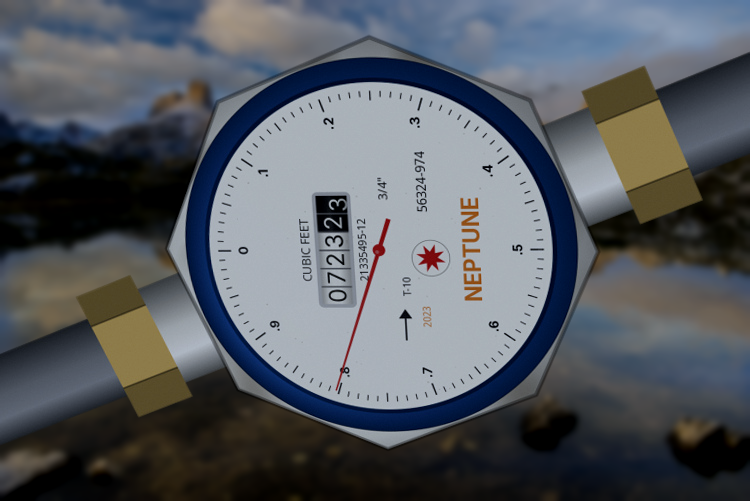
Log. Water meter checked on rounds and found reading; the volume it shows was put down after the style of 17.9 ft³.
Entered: 72322.80 ft³
